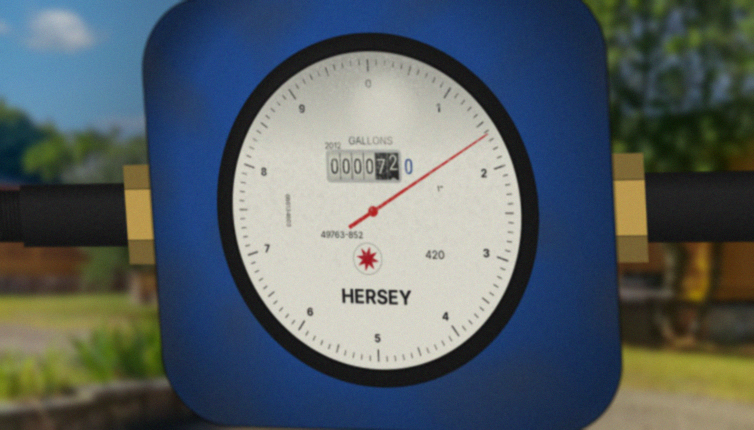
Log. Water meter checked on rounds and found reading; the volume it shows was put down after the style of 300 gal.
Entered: 721.6 gal
